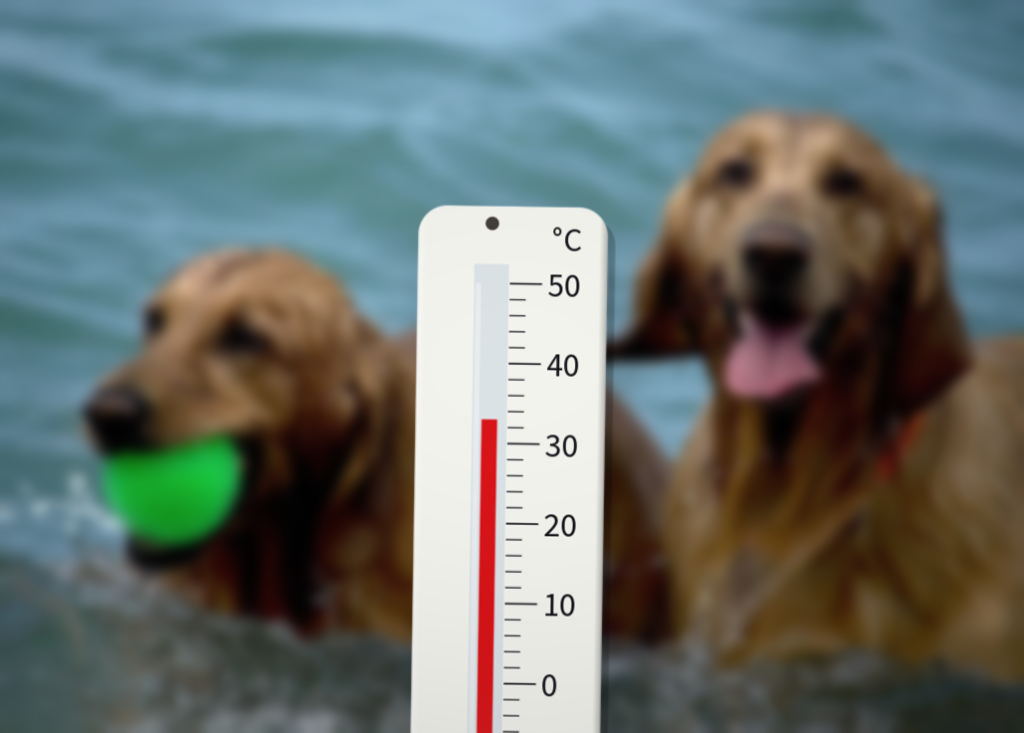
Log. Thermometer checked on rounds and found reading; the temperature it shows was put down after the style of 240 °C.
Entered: 33 °C
